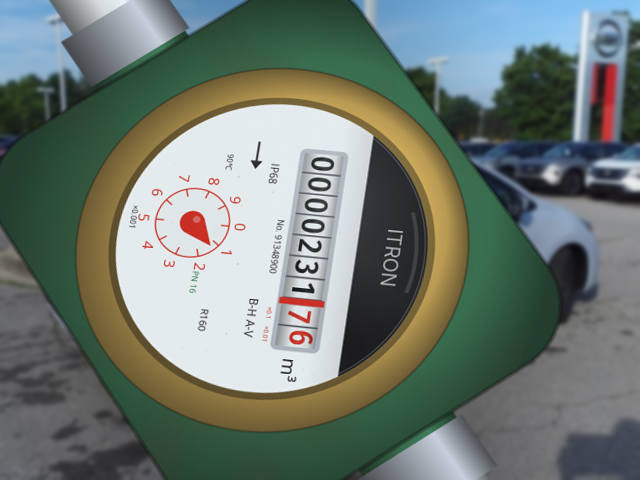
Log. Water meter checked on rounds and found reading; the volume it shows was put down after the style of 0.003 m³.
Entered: 231.761 m³
